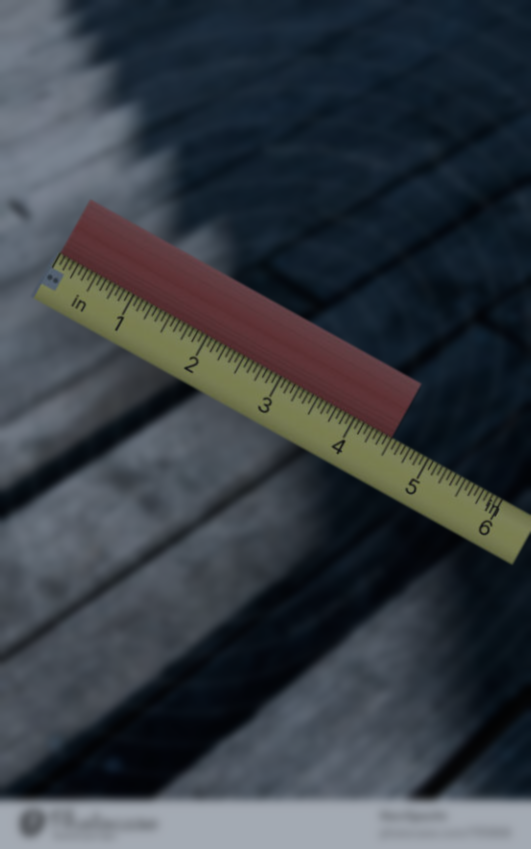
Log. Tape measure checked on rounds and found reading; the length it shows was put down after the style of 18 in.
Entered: 4.5 in
